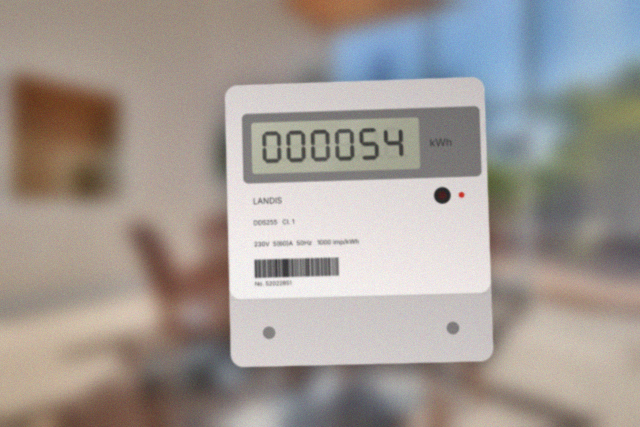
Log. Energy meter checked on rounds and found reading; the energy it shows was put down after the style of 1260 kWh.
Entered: 54 kWh
